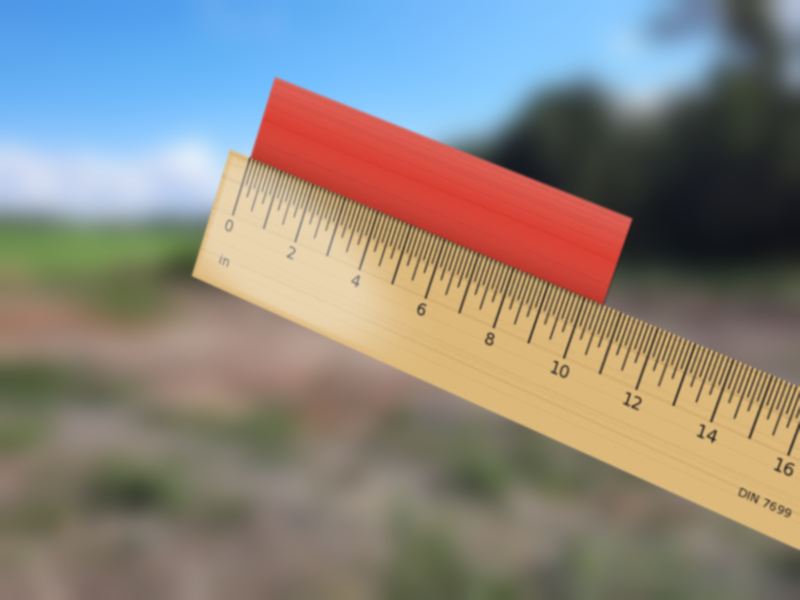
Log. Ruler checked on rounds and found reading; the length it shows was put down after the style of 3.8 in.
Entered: 10.5 in
